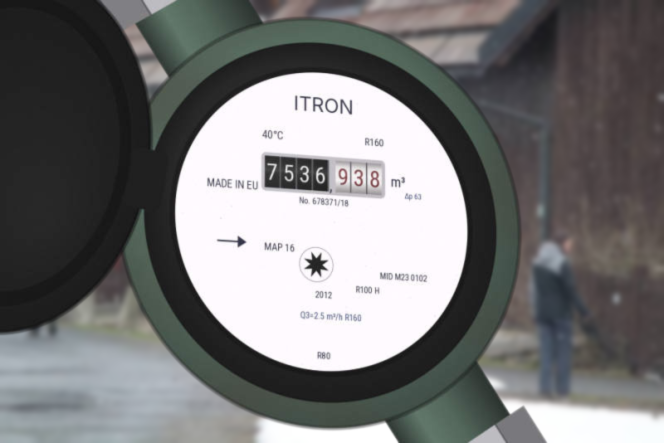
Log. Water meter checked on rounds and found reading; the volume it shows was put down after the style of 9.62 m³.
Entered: 7536.938 m³
